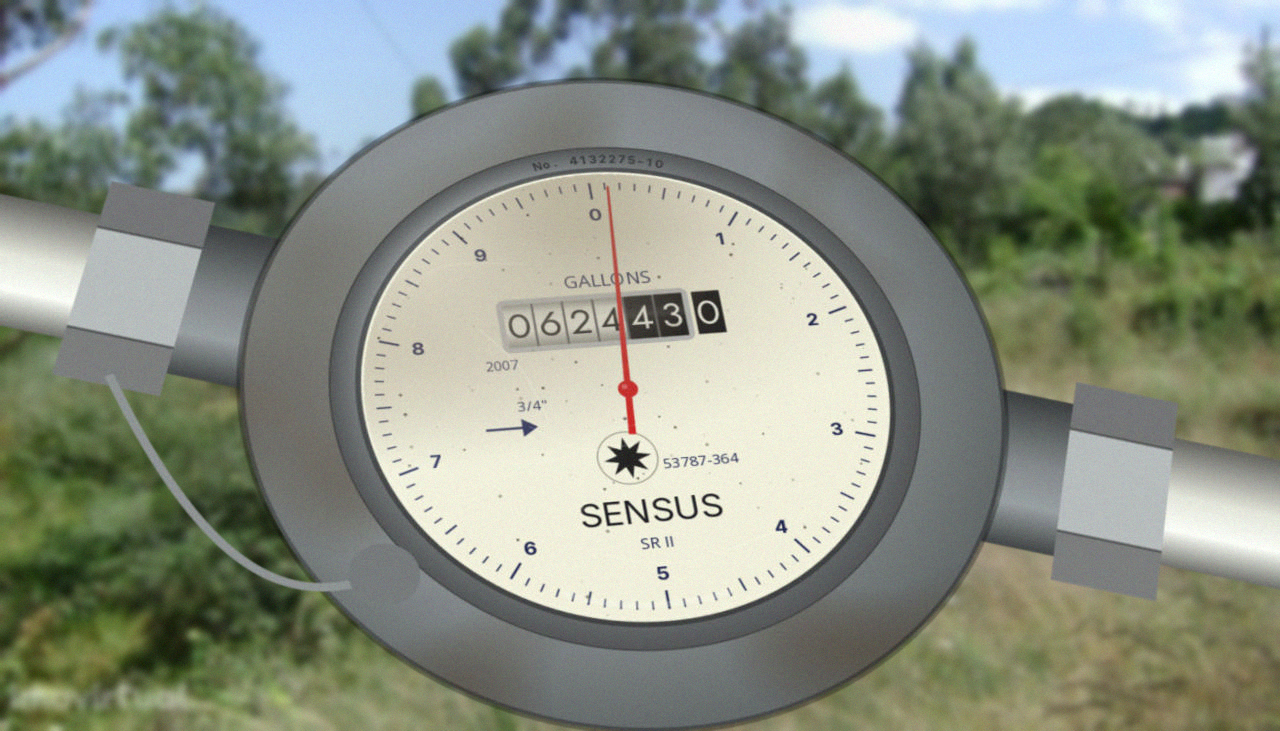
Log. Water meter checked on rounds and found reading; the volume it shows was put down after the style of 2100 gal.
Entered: 624430.1 gal
